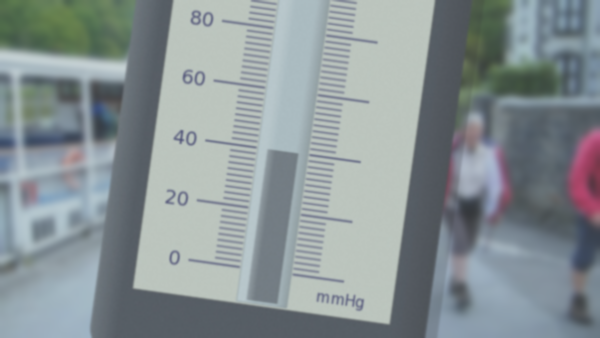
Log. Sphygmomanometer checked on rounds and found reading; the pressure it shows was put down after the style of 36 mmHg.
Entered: 40 mmHg
